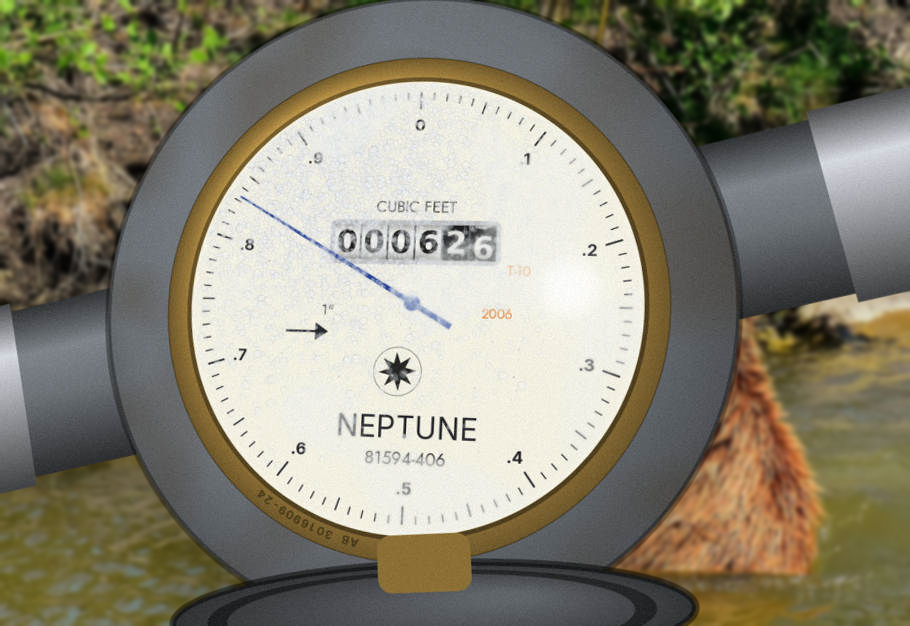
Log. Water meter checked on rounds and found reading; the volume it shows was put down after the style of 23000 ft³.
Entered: 625.83 ft³
